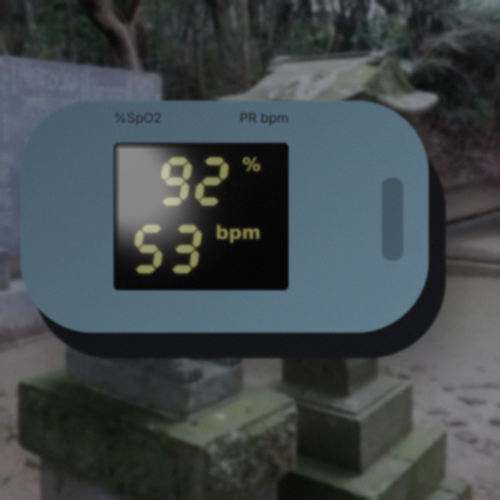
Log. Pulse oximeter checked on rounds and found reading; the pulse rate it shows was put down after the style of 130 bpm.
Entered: 53 bpm
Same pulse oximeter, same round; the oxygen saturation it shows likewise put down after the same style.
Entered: 92 %
